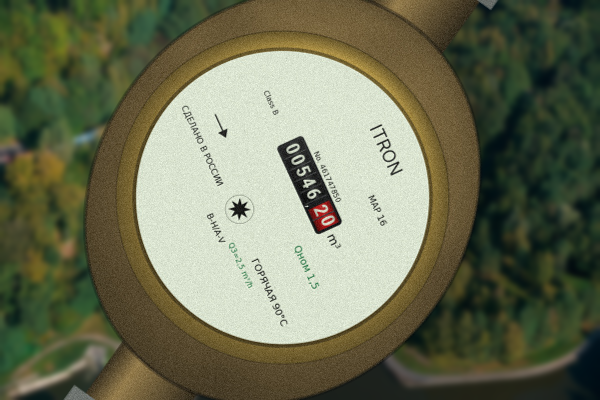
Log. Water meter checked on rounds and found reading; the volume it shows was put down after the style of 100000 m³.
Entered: 546.20 m³
